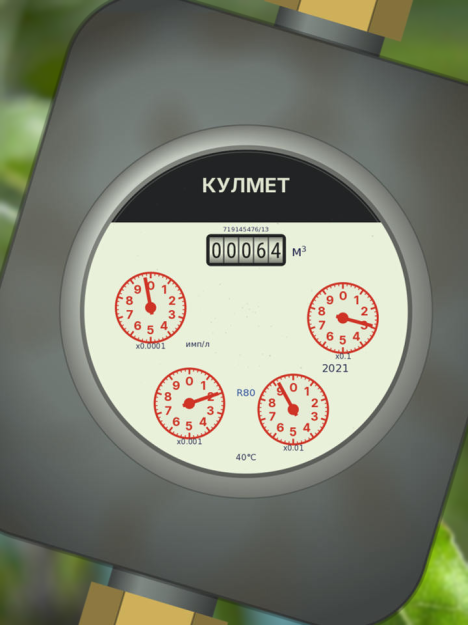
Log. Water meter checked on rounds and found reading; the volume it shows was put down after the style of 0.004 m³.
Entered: 64.2919 m³
